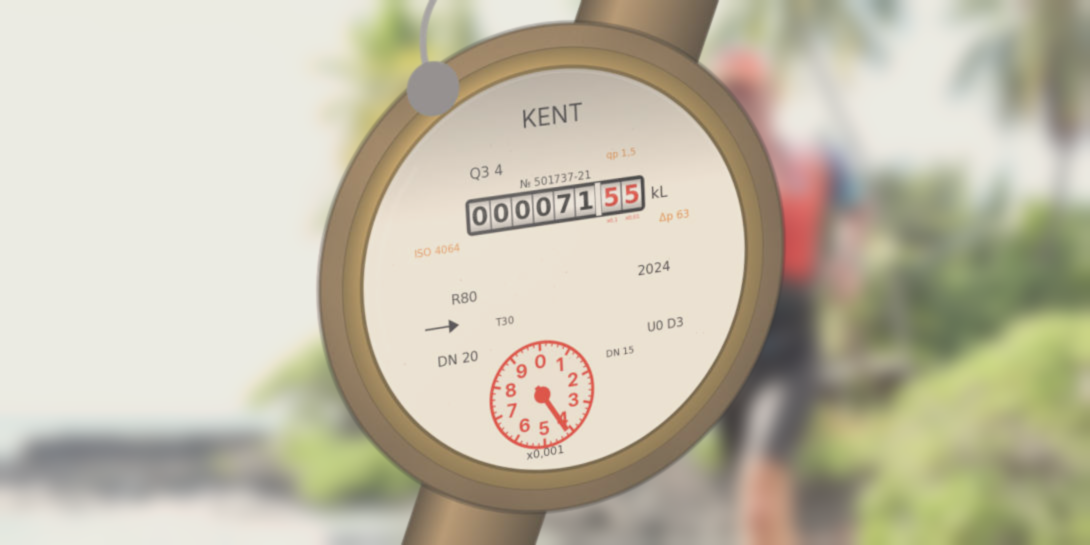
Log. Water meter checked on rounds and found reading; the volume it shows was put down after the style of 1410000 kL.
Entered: 71.554 kL
